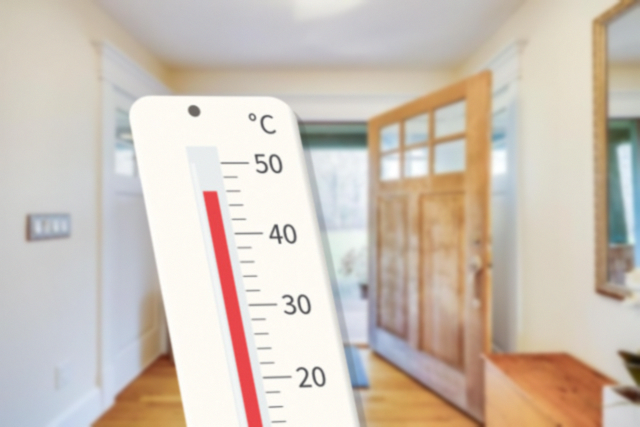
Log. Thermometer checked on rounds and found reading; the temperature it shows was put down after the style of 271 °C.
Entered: 46 °C
